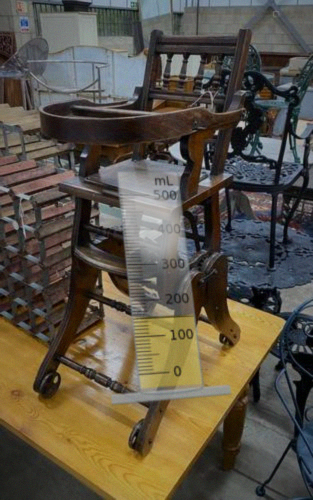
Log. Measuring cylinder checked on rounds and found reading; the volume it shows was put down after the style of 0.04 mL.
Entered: 150 mL
